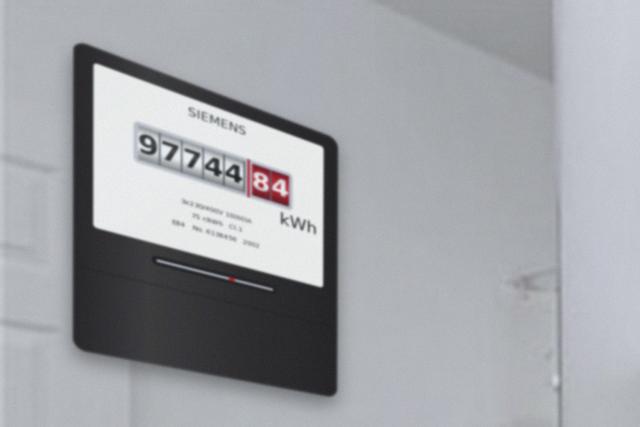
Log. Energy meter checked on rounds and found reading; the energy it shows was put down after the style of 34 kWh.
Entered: 97744.84 kWh
